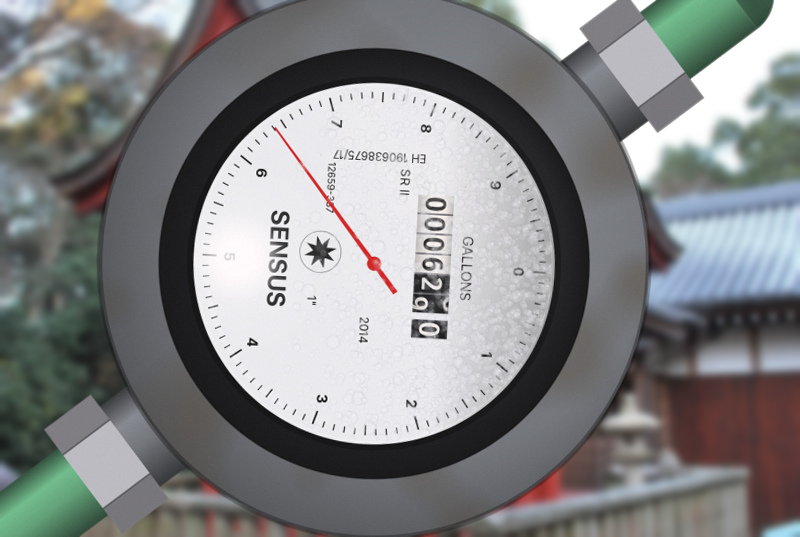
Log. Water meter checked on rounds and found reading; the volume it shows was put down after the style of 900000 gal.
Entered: 6286.4 gal
